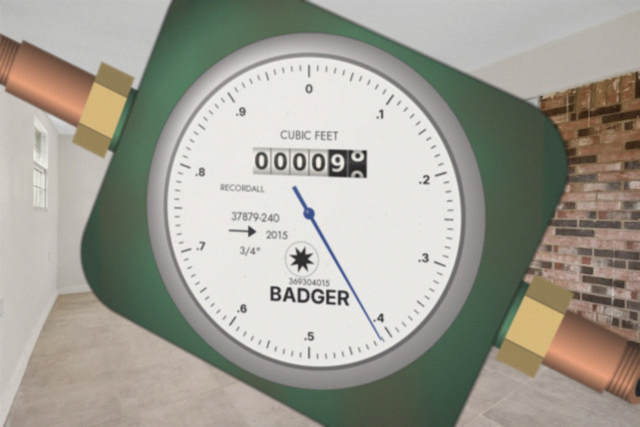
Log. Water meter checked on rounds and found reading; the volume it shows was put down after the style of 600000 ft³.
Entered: 98.41 ft³
